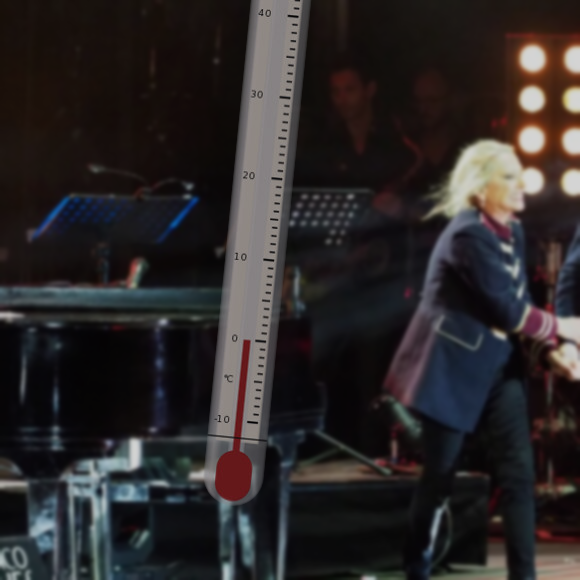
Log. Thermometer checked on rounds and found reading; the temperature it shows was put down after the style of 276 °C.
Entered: 0 °C
